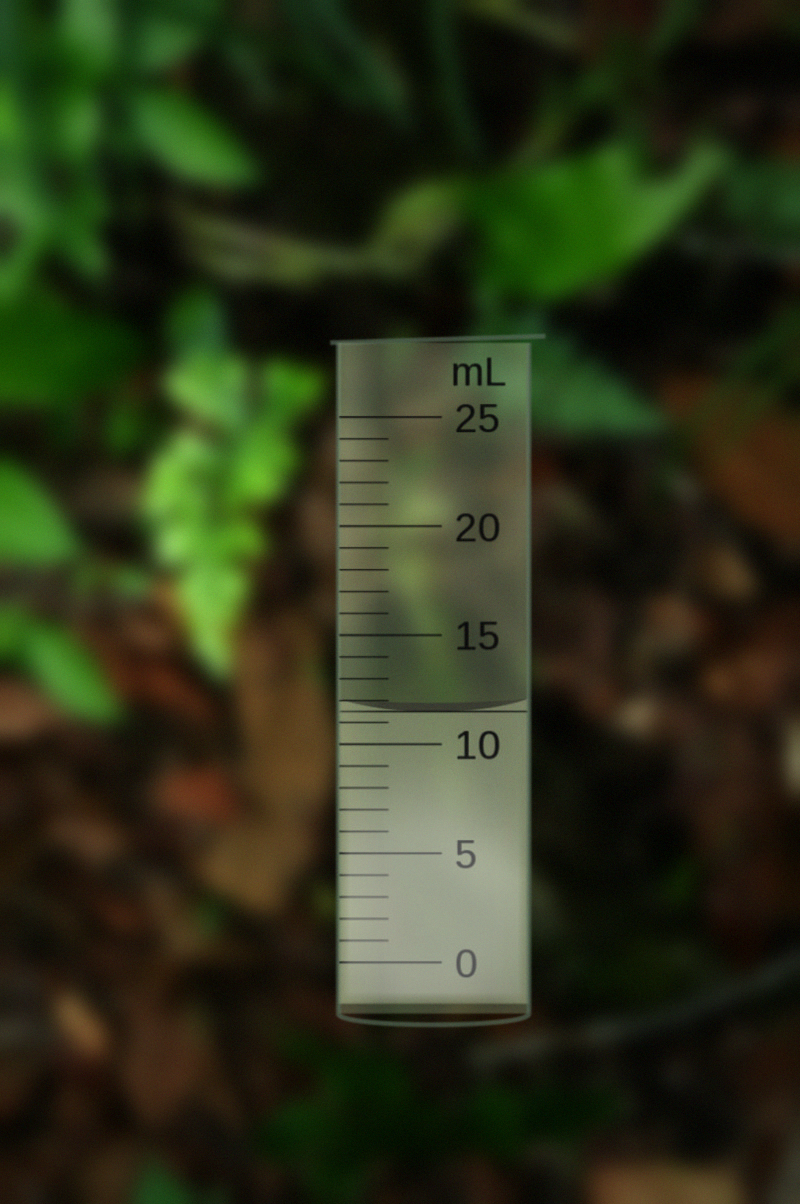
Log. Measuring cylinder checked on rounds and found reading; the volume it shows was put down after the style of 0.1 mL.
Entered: 11.5 mL
